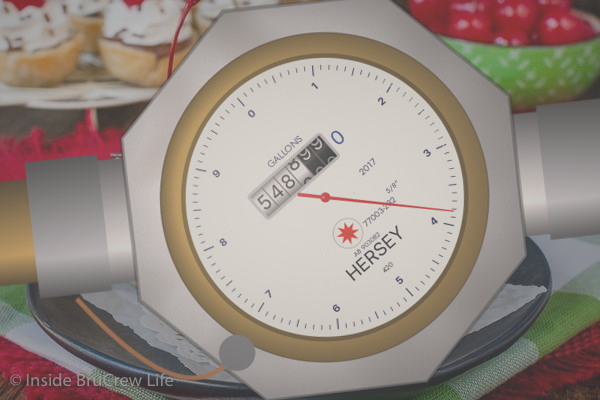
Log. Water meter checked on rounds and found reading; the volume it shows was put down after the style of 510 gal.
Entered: 5488993.8 gal
